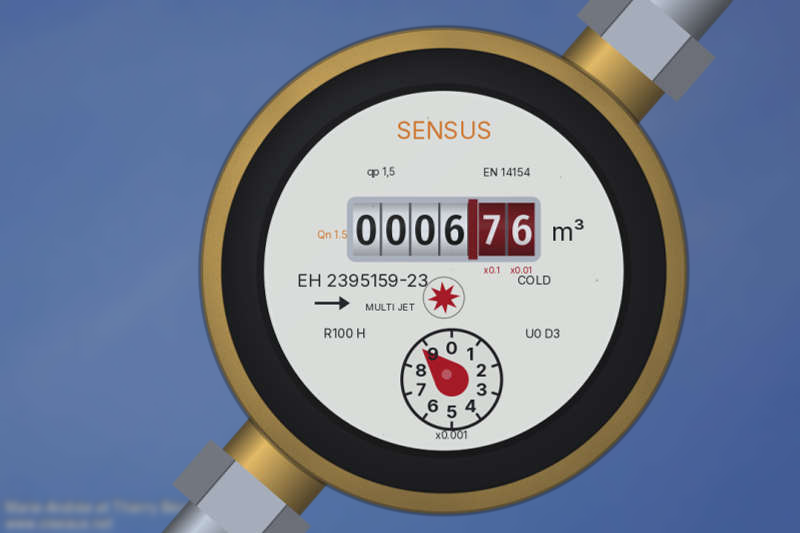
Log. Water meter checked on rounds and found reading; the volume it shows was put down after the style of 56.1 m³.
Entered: 6.768 m³
